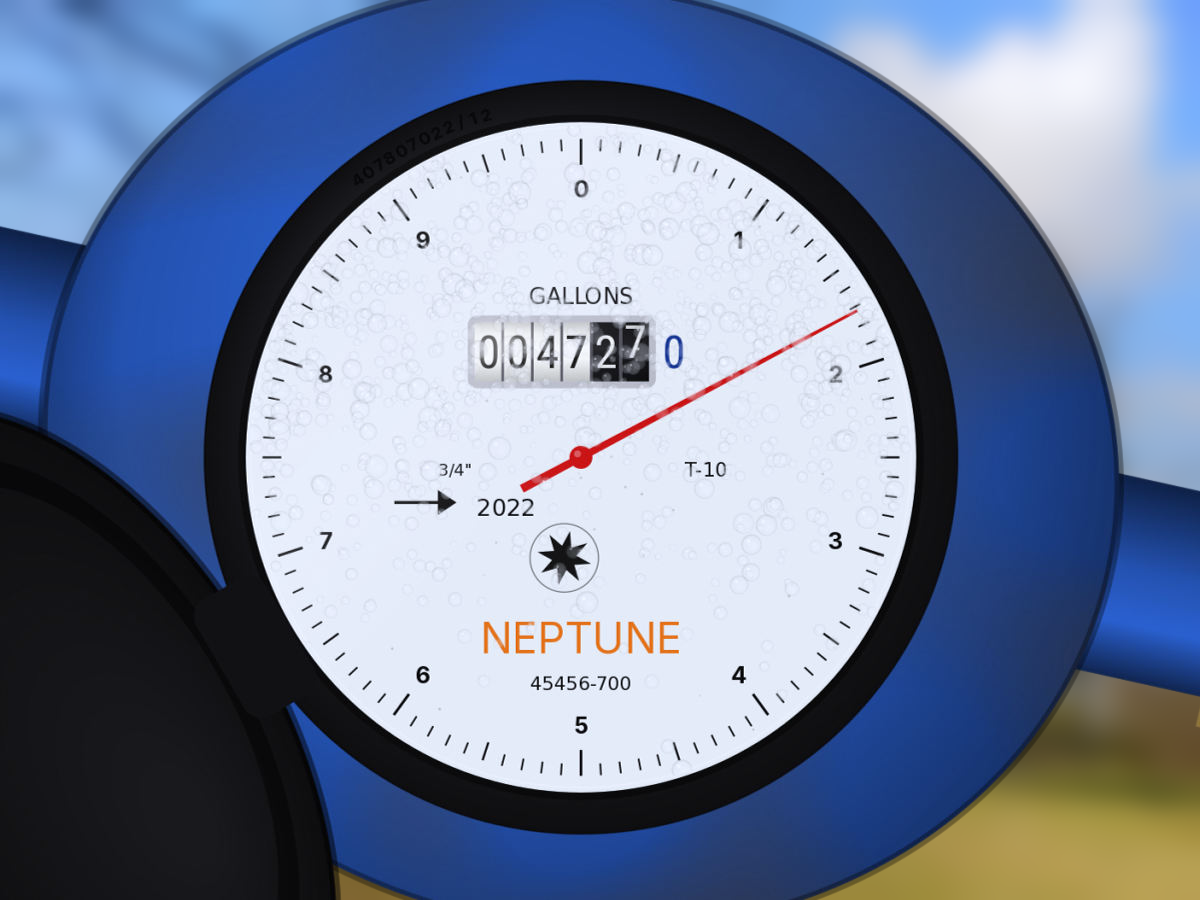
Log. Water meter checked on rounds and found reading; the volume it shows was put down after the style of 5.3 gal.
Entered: 47271.7 gal
